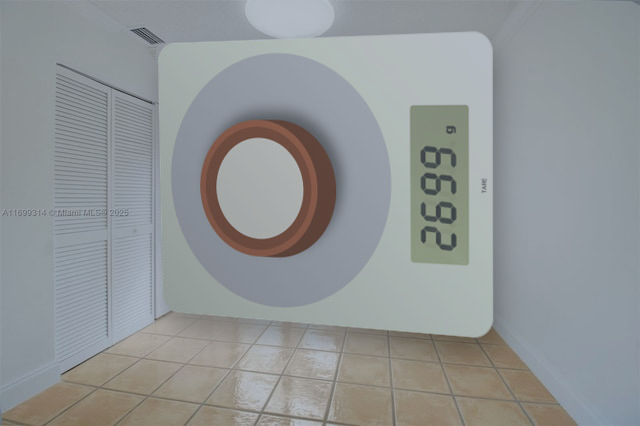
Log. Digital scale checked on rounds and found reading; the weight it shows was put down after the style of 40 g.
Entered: 2699 g
